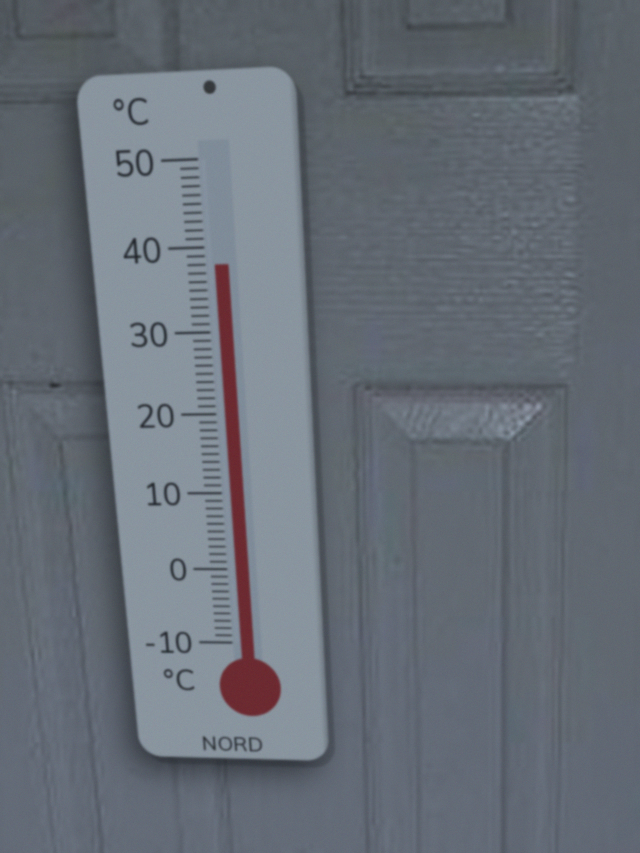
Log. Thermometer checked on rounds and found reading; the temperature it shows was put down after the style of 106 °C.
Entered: 38 °C
